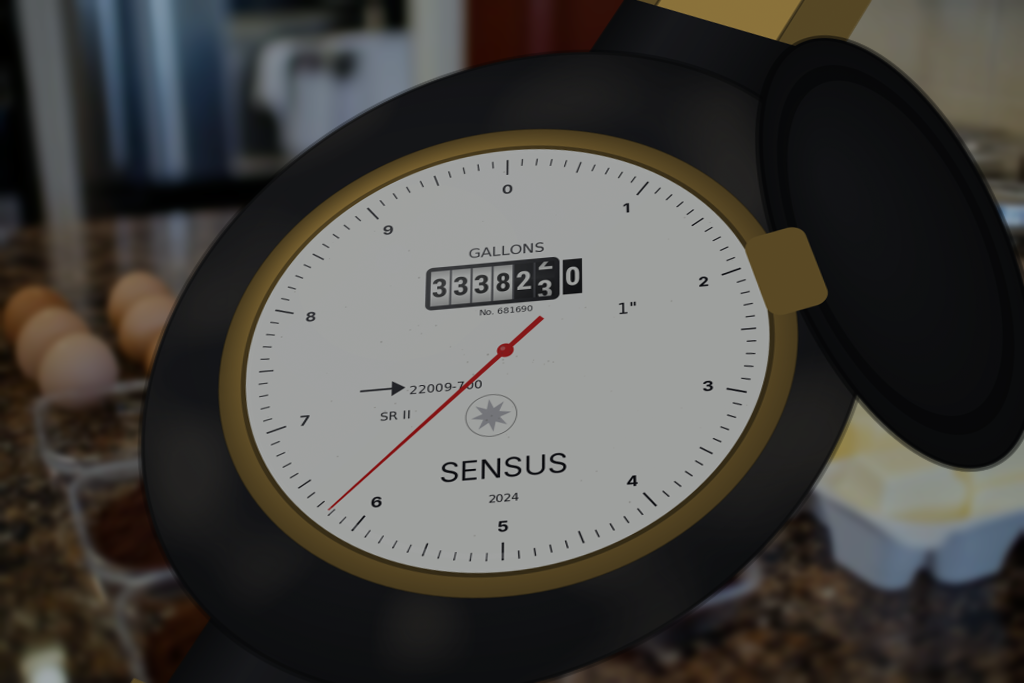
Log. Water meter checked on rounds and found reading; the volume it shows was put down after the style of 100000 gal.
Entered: 3338226.2 gal
